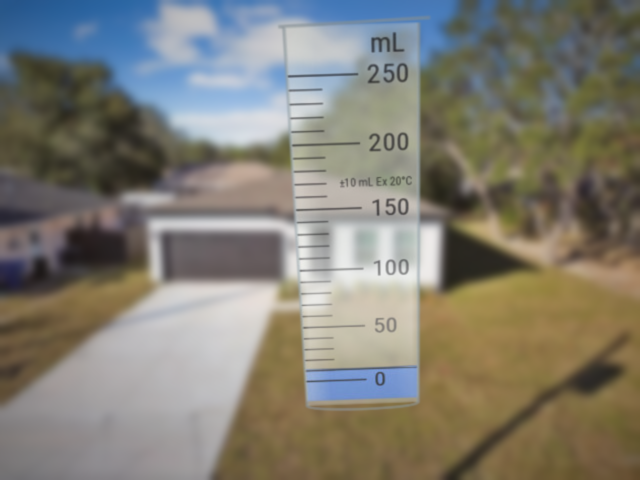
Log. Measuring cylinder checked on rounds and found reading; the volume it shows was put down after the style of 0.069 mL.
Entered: 10 mL
